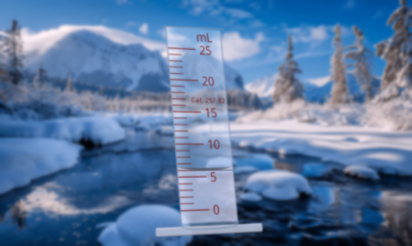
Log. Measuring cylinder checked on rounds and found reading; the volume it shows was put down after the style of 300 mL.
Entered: 6 mL
